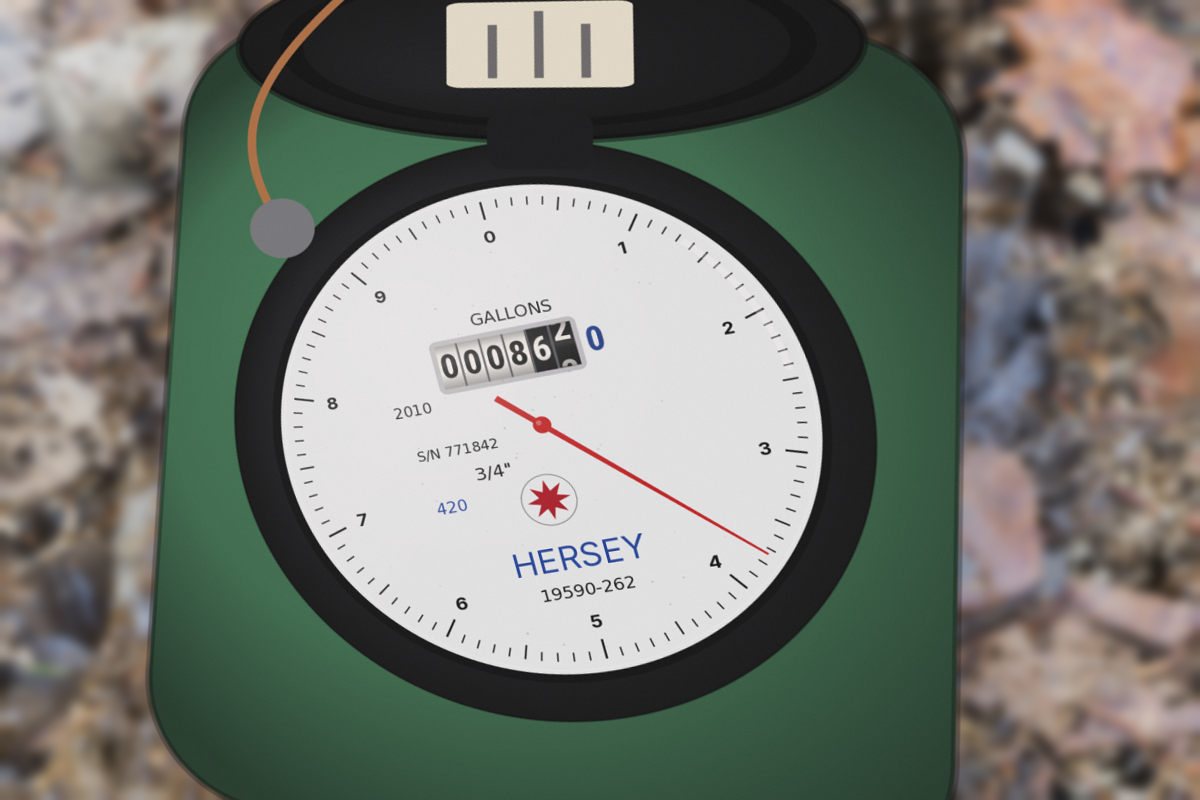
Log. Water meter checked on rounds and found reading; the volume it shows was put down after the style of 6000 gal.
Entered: 8623.7 gal
